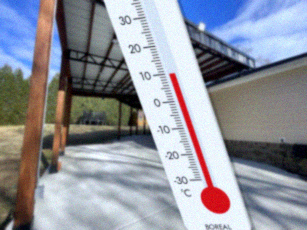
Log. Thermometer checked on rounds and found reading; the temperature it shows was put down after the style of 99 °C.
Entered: 10 °C
